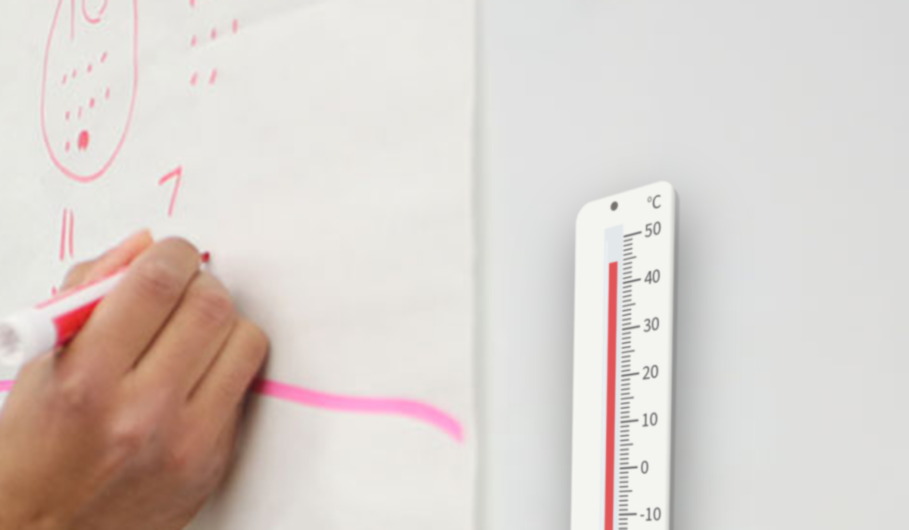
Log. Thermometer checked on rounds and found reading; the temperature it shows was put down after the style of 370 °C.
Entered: 45 °C
